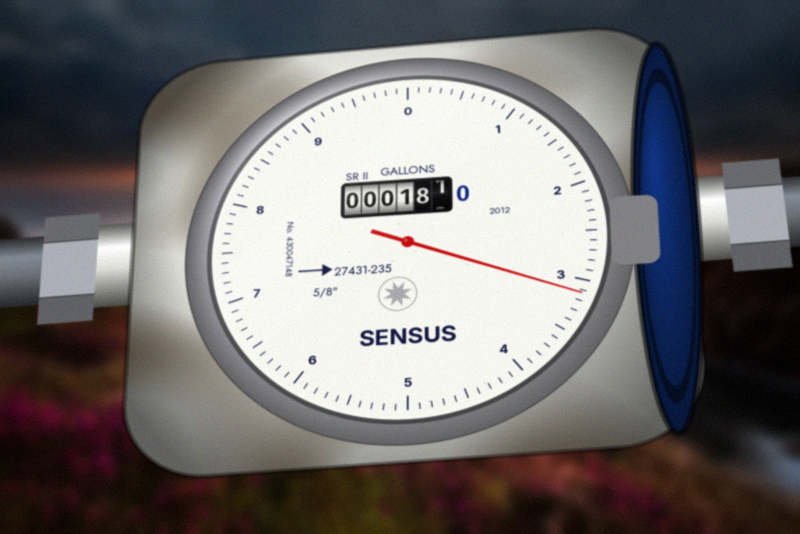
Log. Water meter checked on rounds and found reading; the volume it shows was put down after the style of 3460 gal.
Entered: 1813.1 gal
